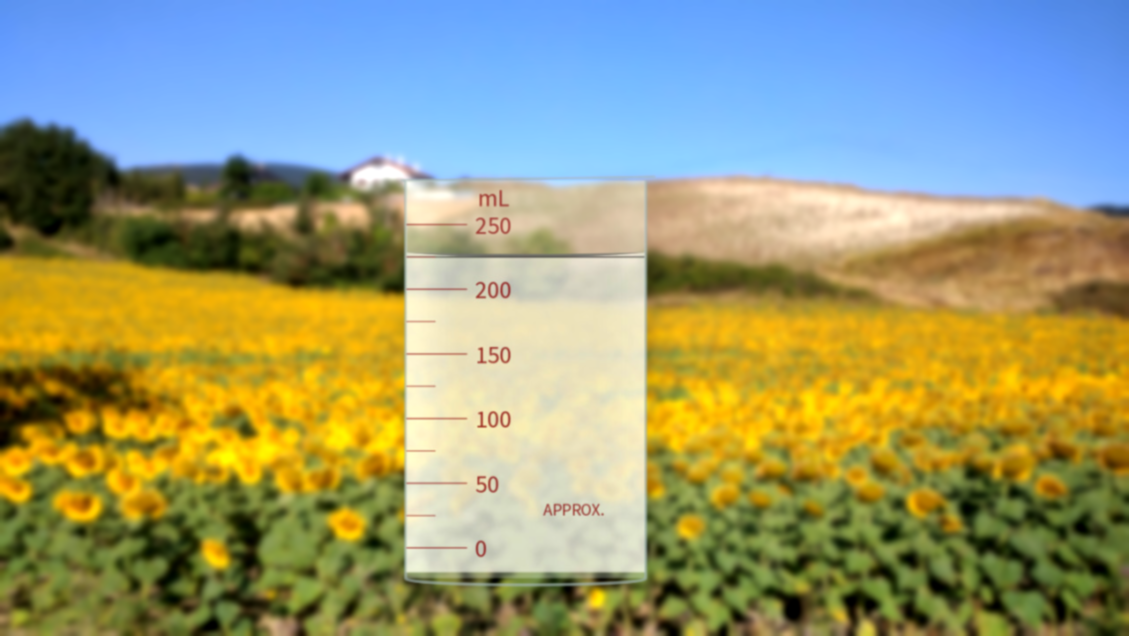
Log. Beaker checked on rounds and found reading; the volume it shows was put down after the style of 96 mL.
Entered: 225 mL
